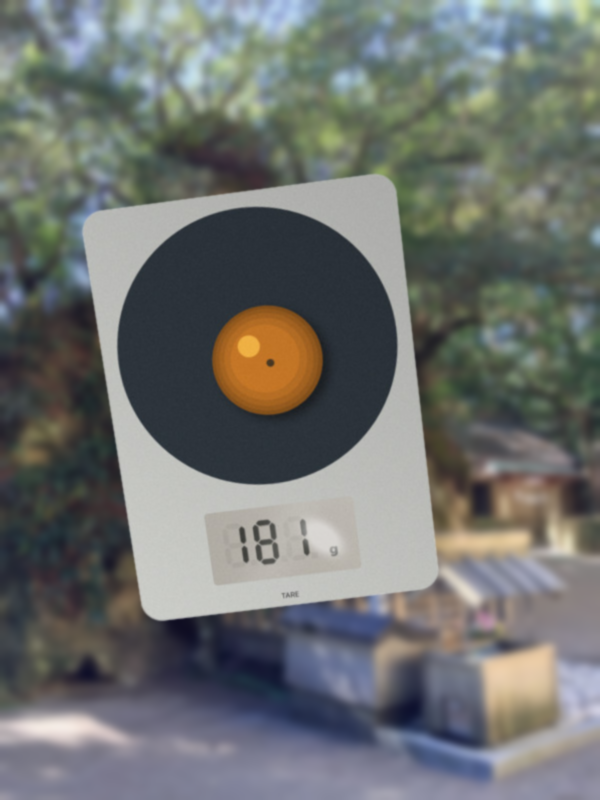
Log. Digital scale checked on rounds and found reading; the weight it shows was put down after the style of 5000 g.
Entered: 181 g
